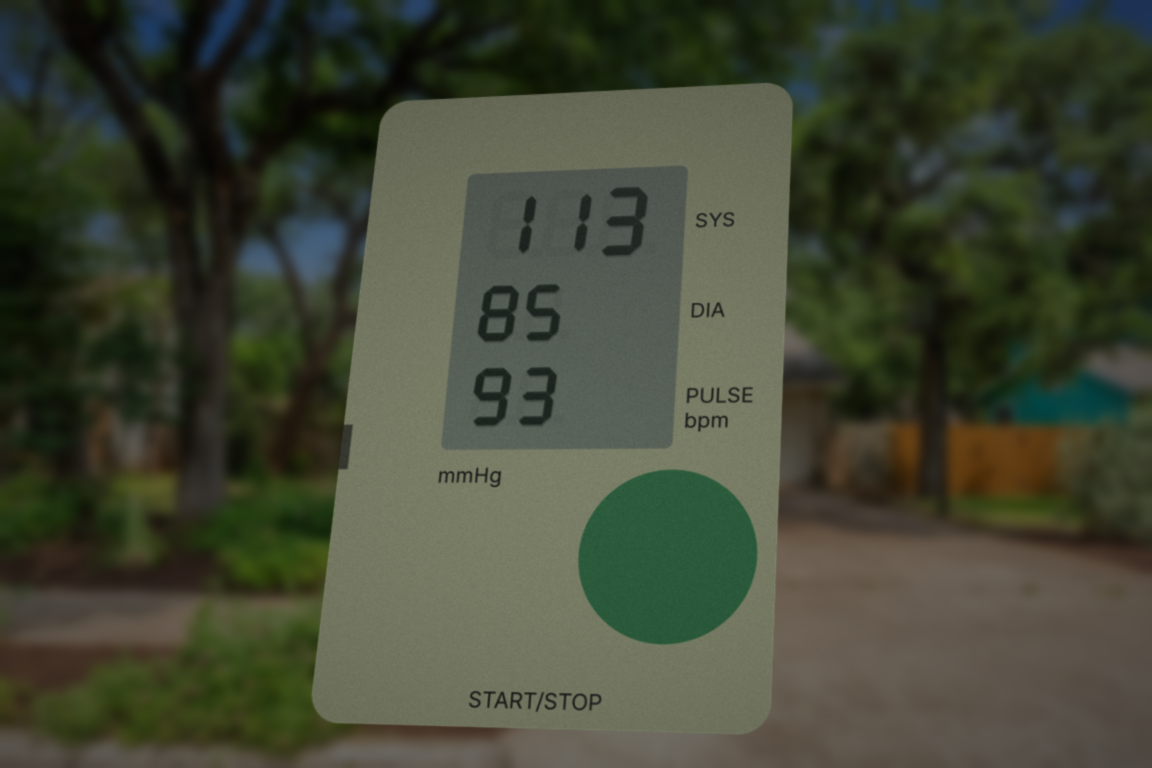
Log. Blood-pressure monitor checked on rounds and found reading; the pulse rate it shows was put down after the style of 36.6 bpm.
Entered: 93 bpm
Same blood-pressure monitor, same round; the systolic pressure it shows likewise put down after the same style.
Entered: 113 mmHg
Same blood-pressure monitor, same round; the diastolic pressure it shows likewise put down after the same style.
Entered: 85 mmHg
